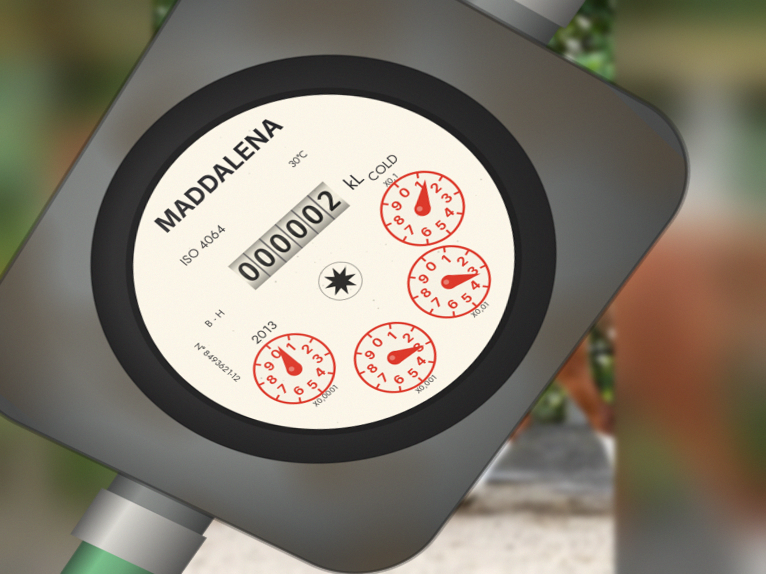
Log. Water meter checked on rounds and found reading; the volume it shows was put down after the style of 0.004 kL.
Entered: 2.1330 kL
